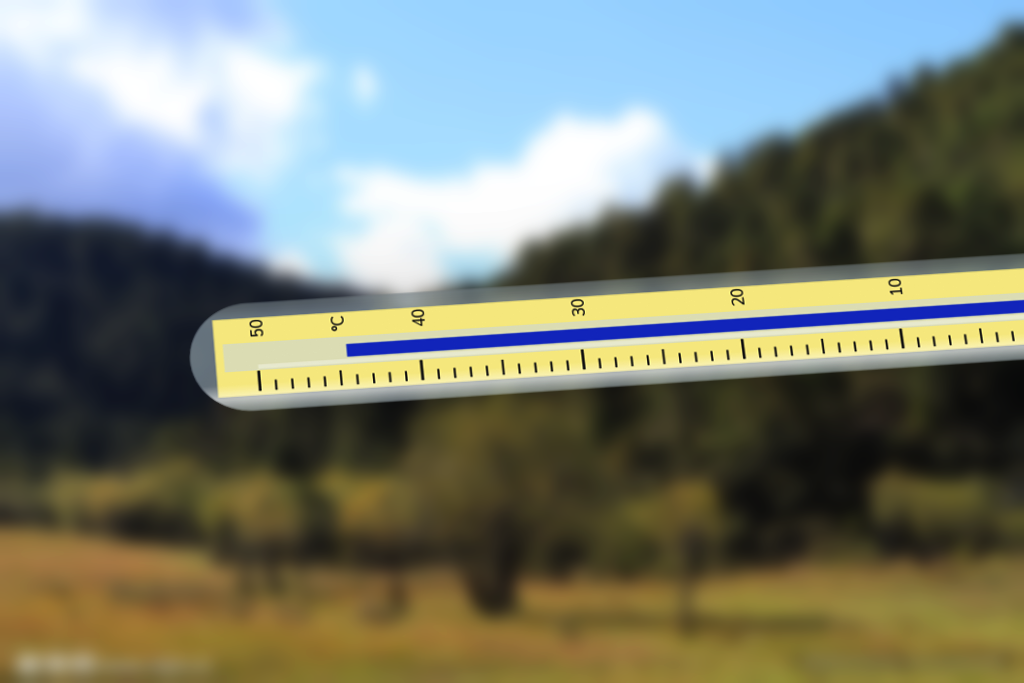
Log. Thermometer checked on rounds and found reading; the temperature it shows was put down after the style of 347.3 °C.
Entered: 44.5 °C
